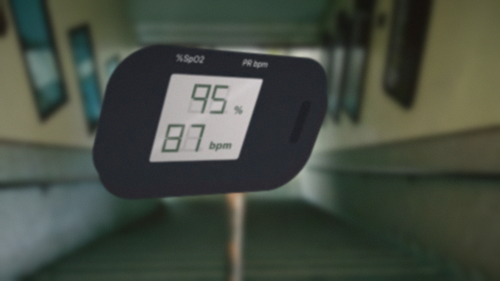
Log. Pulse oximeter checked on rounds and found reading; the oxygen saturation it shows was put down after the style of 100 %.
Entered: 95 %
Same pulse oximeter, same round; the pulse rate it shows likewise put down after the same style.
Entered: 87 bpm
